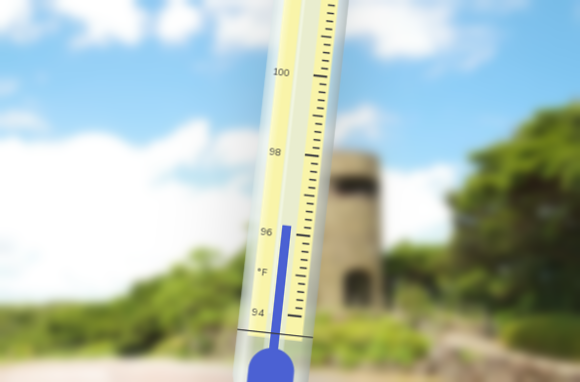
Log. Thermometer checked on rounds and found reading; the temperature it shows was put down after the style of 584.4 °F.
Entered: 96.2 °F
